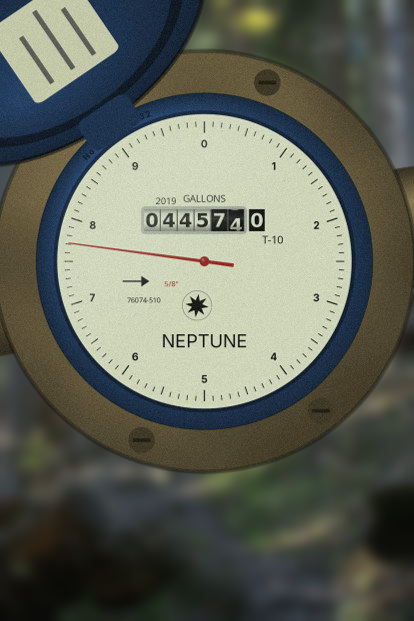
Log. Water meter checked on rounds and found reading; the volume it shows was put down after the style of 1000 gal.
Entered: 445737.7 gal
